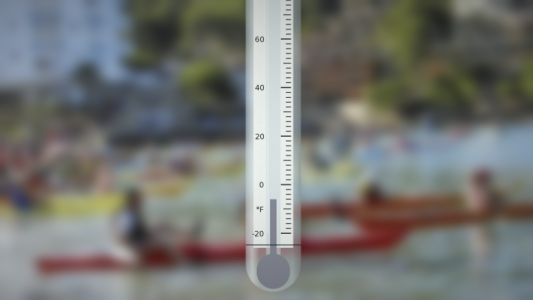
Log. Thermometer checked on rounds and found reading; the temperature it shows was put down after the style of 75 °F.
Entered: -6 °F
